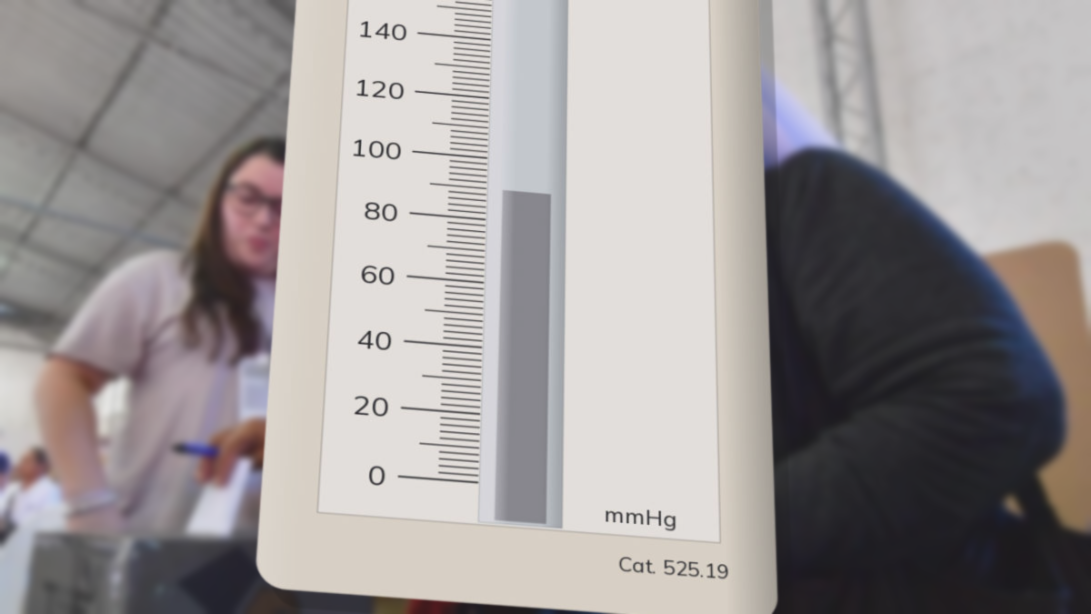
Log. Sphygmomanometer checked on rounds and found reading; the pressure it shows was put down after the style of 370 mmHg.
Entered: 90 mmHg
